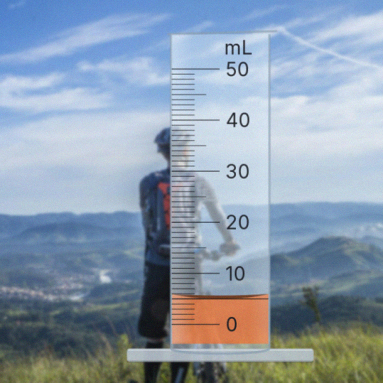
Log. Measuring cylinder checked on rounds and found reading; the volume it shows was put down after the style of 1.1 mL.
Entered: 5 mL
